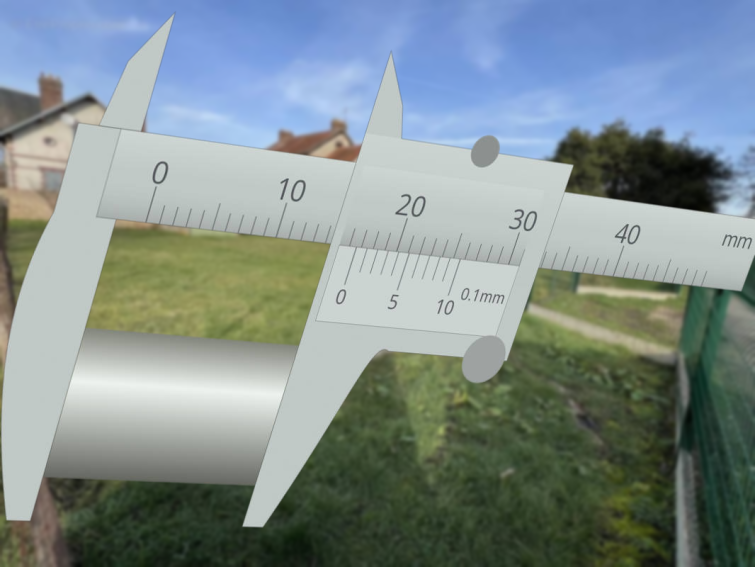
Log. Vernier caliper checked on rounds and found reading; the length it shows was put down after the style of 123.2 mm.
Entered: 16.6 mm
